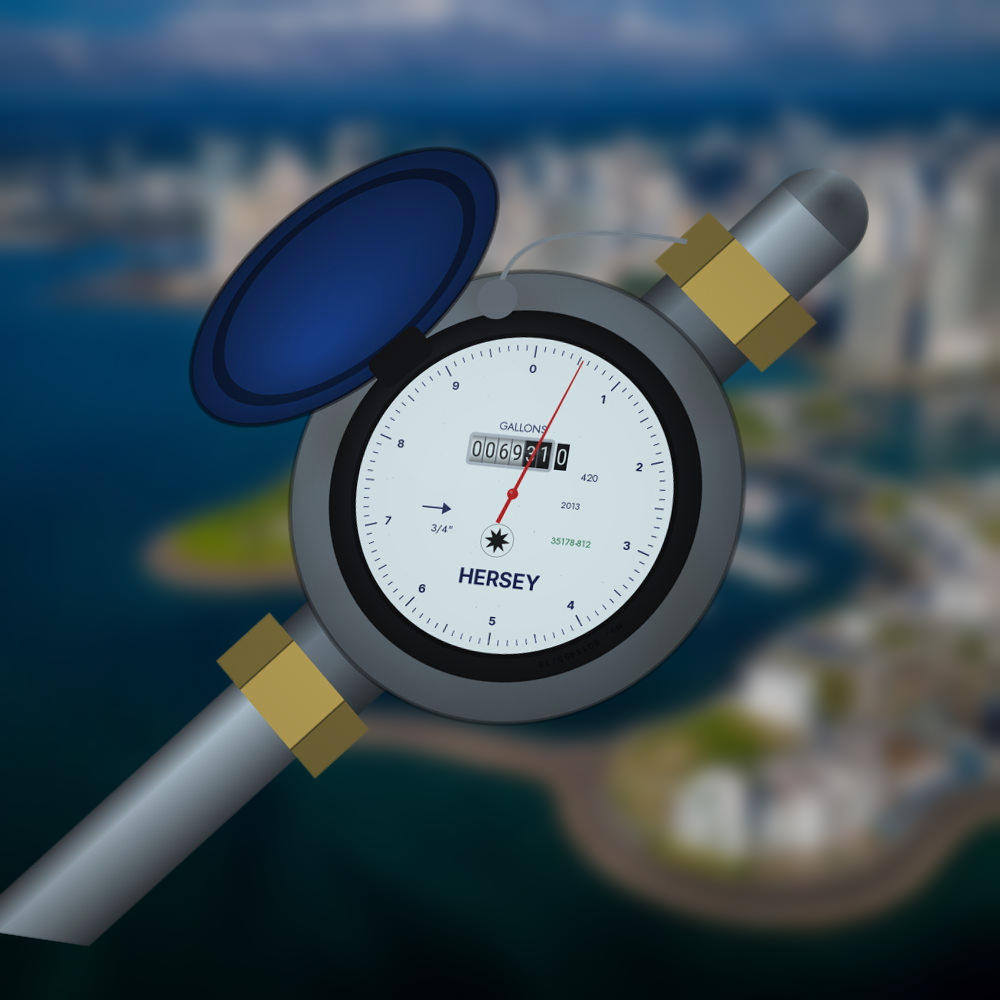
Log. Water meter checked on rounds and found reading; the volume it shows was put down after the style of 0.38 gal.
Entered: 69310.5 gal
